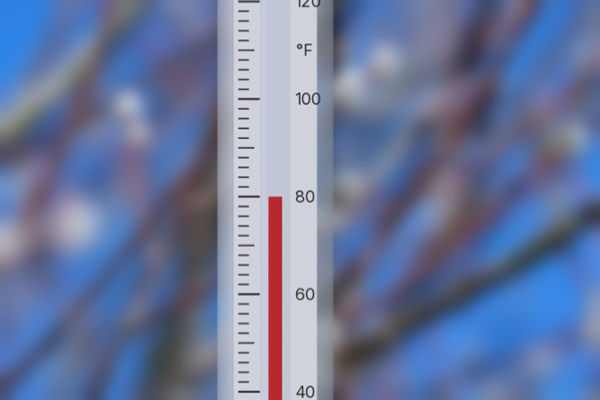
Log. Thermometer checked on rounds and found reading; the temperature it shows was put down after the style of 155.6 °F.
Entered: 80 °F
